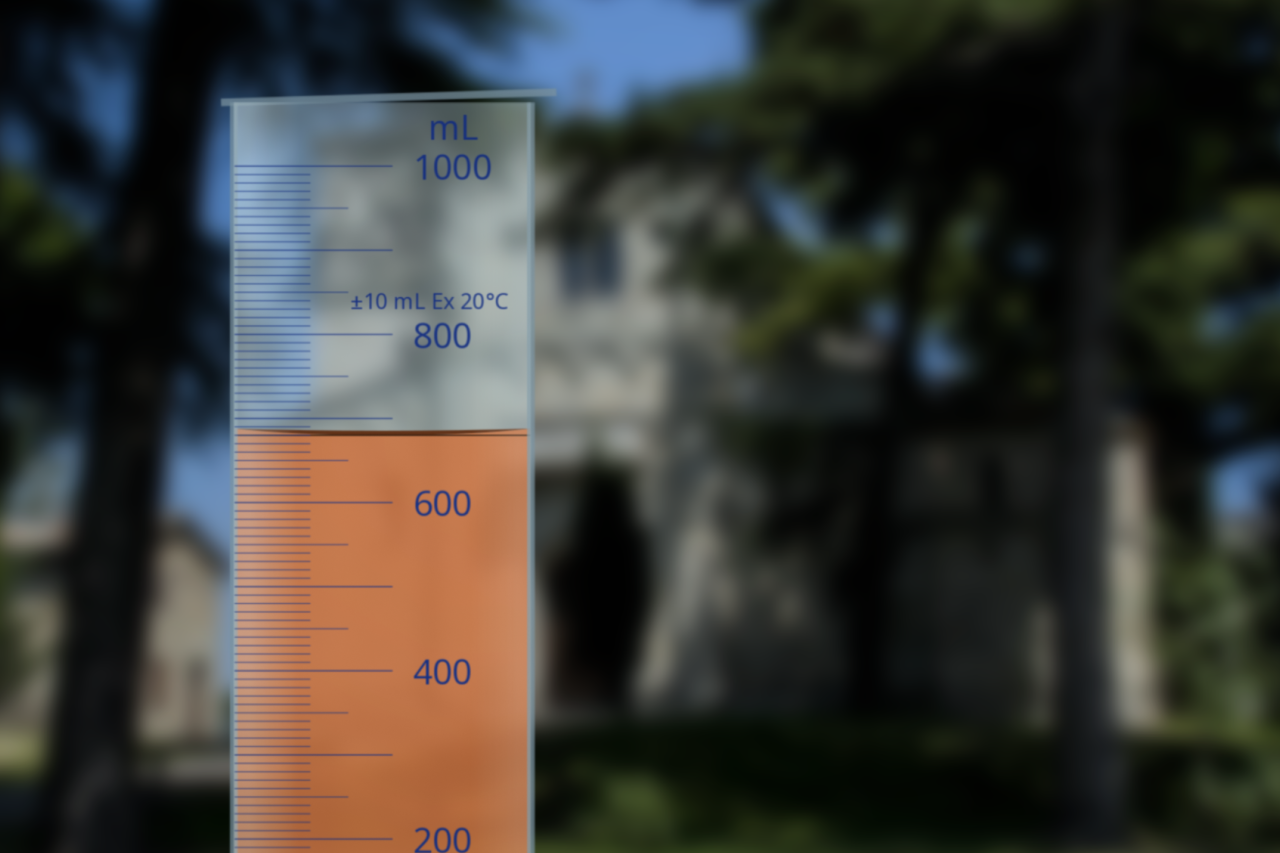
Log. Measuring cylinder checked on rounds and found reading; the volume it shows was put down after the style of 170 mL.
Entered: 680 mL
